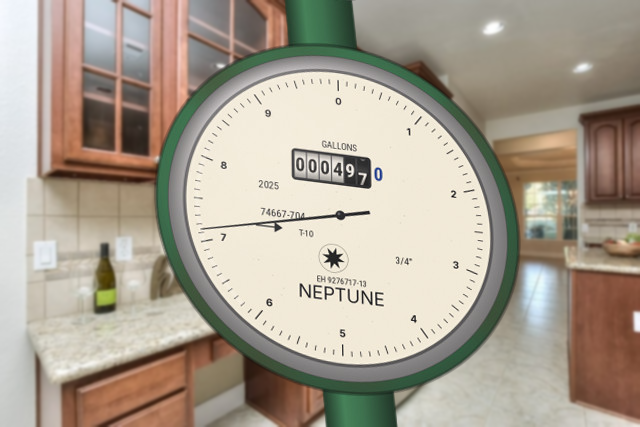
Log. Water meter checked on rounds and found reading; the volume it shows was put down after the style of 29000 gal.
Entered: 4967.1 gal
